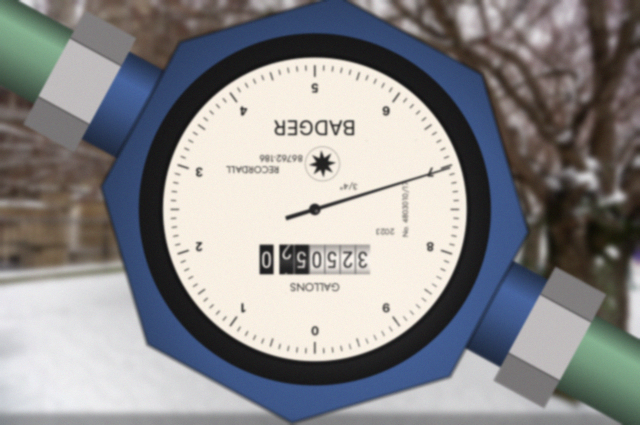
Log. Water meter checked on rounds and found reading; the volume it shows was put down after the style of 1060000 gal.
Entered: 3250517.0 gal
